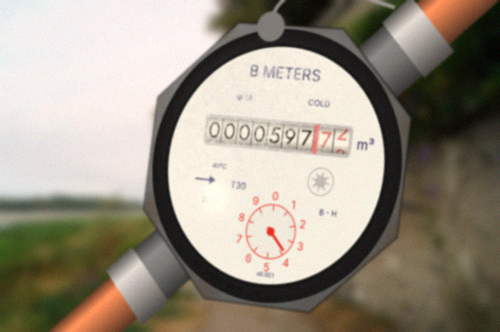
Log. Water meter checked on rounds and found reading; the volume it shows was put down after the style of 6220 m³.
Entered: 597.723 m³
